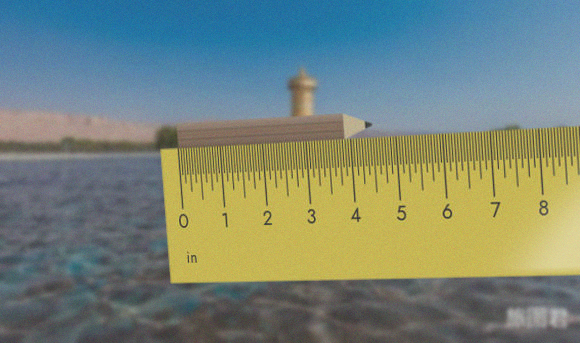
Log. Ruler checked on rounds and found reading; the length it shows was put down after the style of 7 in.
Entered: 4.5 in
